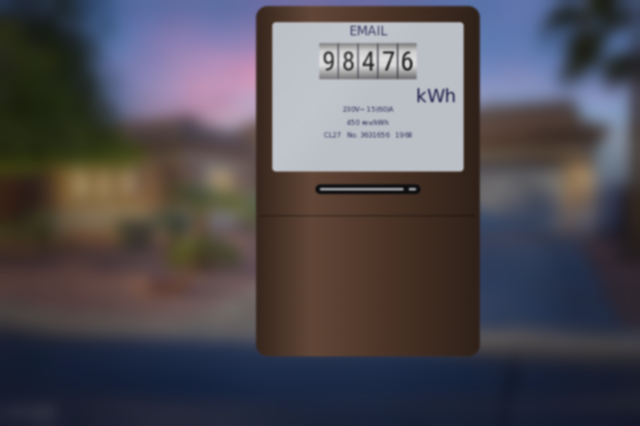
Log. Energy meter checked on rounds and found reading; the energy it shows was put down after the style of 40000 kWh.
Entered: 98476 kWh
